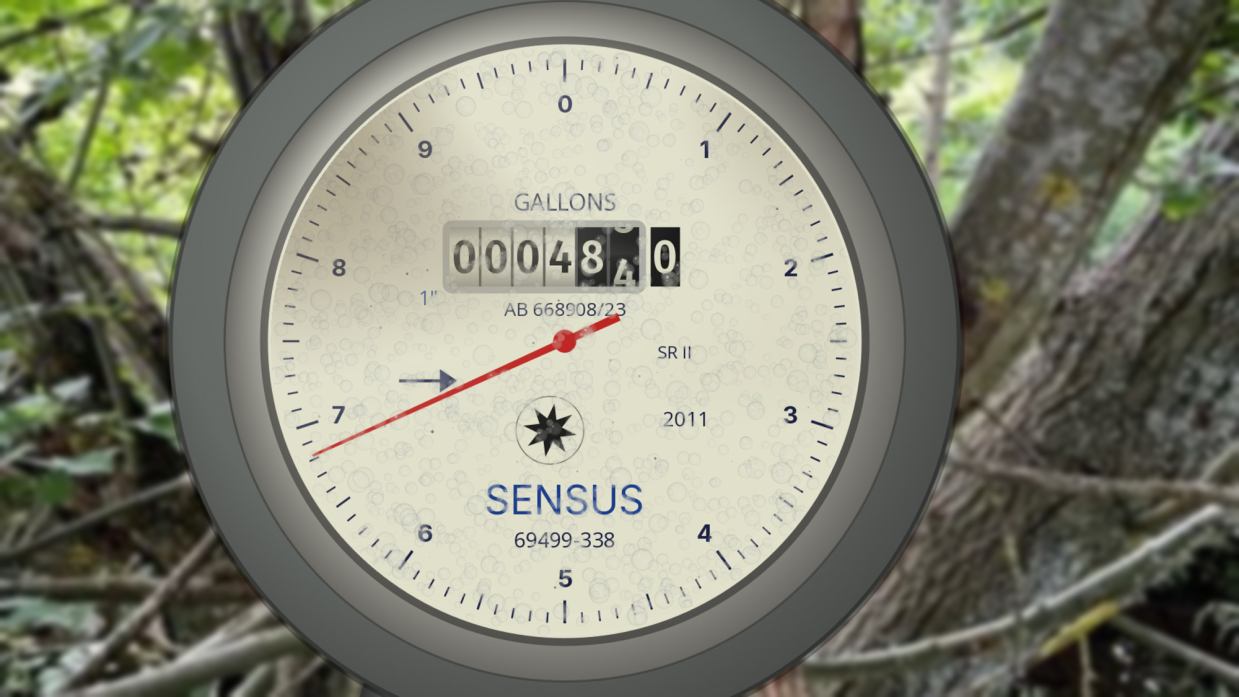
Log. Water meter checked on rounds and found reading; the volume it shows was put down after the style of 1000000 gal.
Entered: 4836.8 gal
